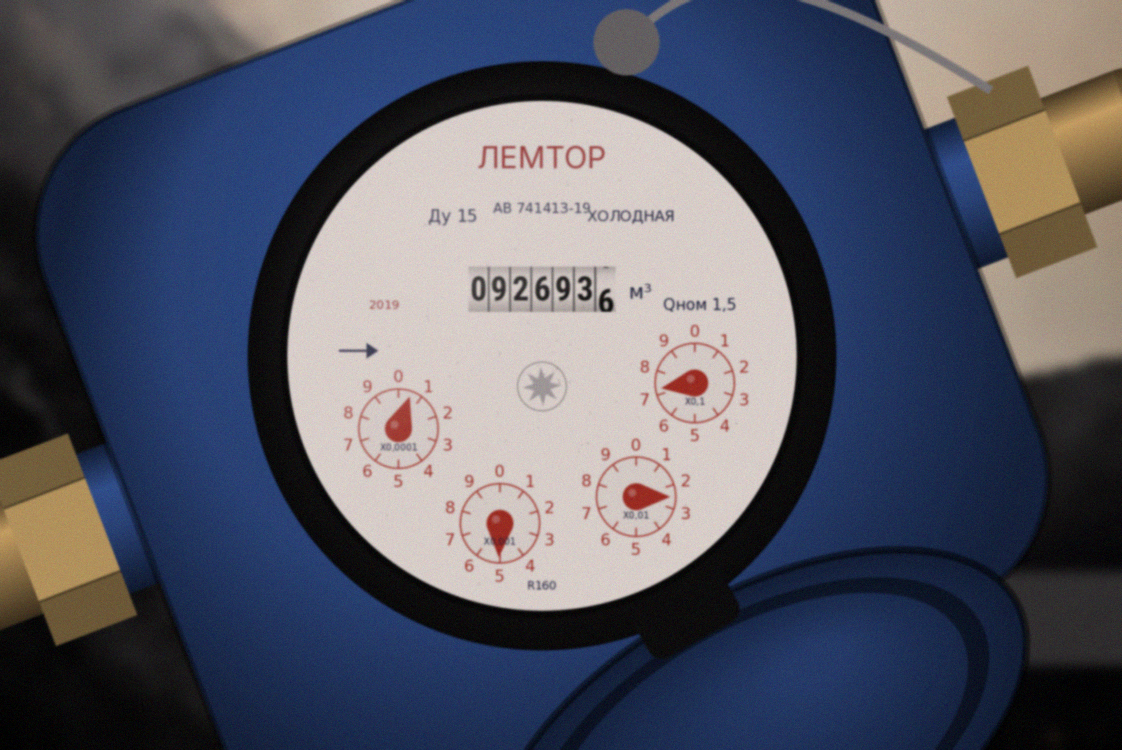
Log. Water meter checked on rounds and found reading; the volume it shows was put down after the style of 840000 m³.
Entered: 926935.7250 m³
